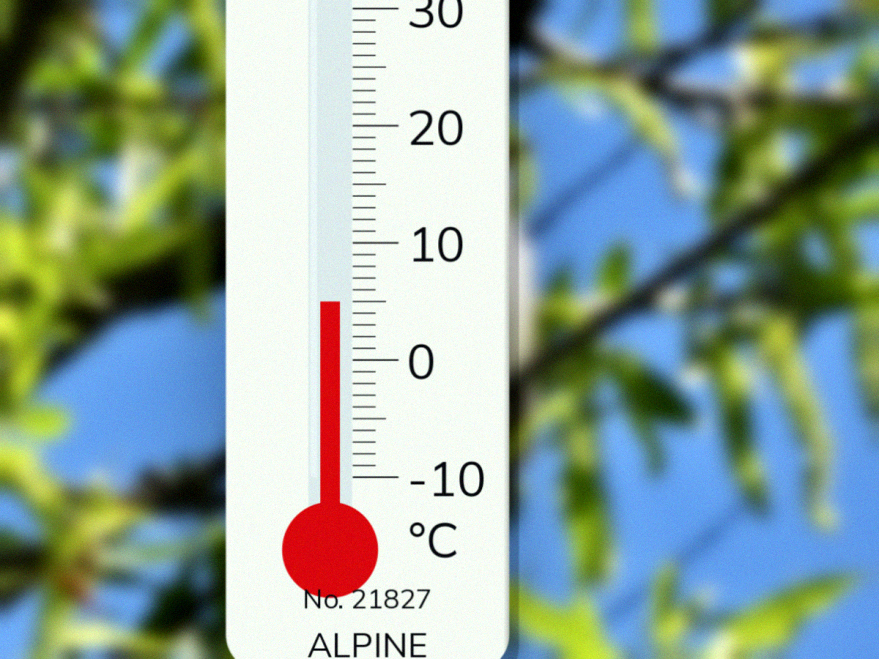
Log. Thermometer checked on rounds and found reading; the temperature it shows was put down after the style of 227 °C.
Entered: 5 °C
